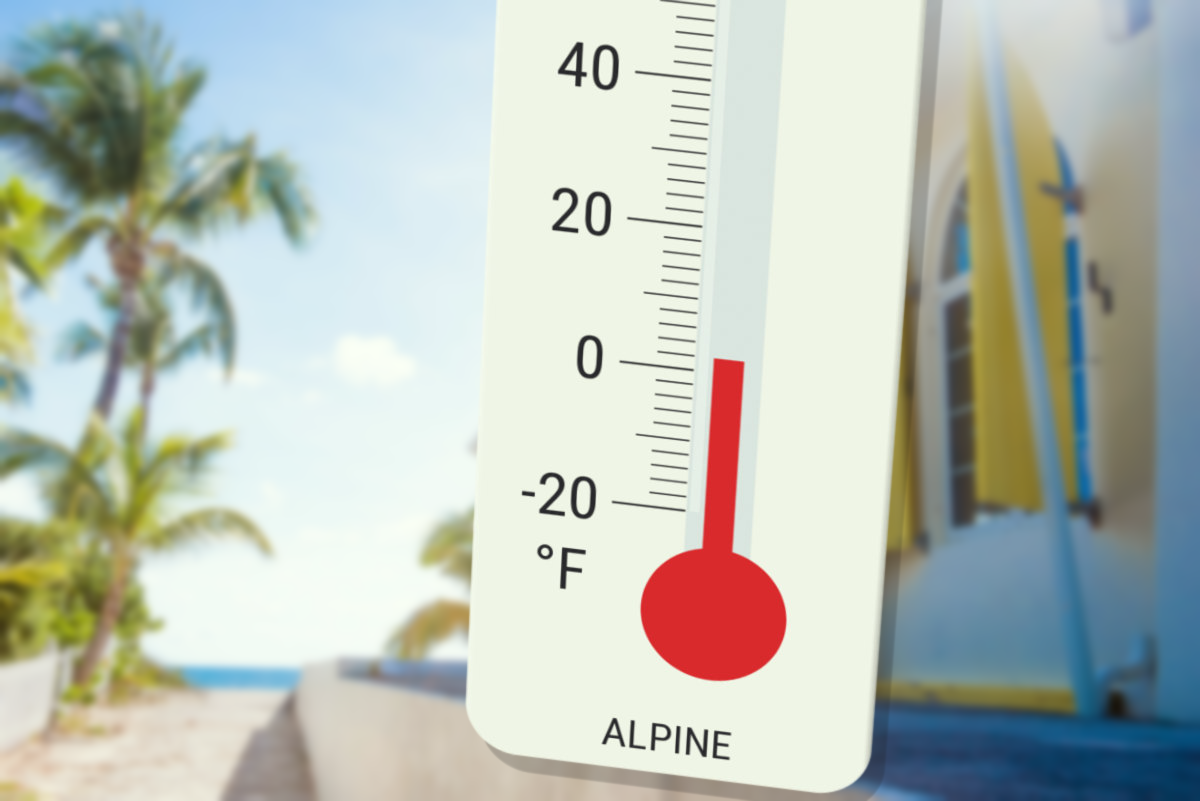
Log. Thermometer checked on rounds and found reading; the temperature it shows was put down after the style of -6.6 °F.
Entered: 2 °F
